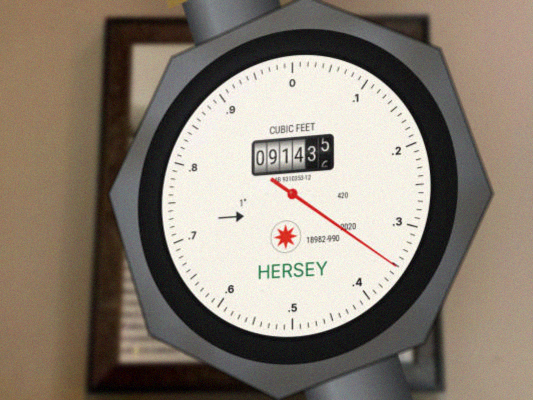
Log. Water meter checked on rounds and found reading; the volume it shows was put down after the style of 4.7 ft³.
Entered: 91435.35 ft³
